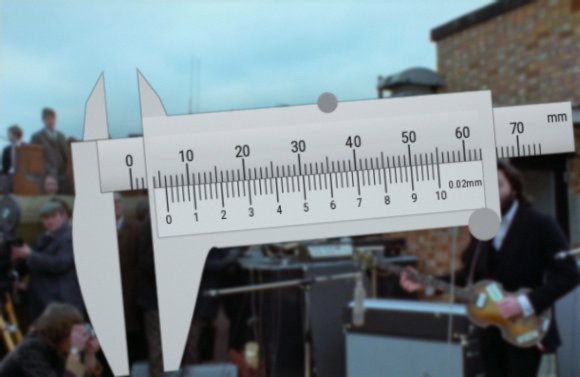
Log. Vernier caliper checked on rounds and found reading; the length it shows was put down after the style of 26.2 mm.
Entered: 6.0 mm
